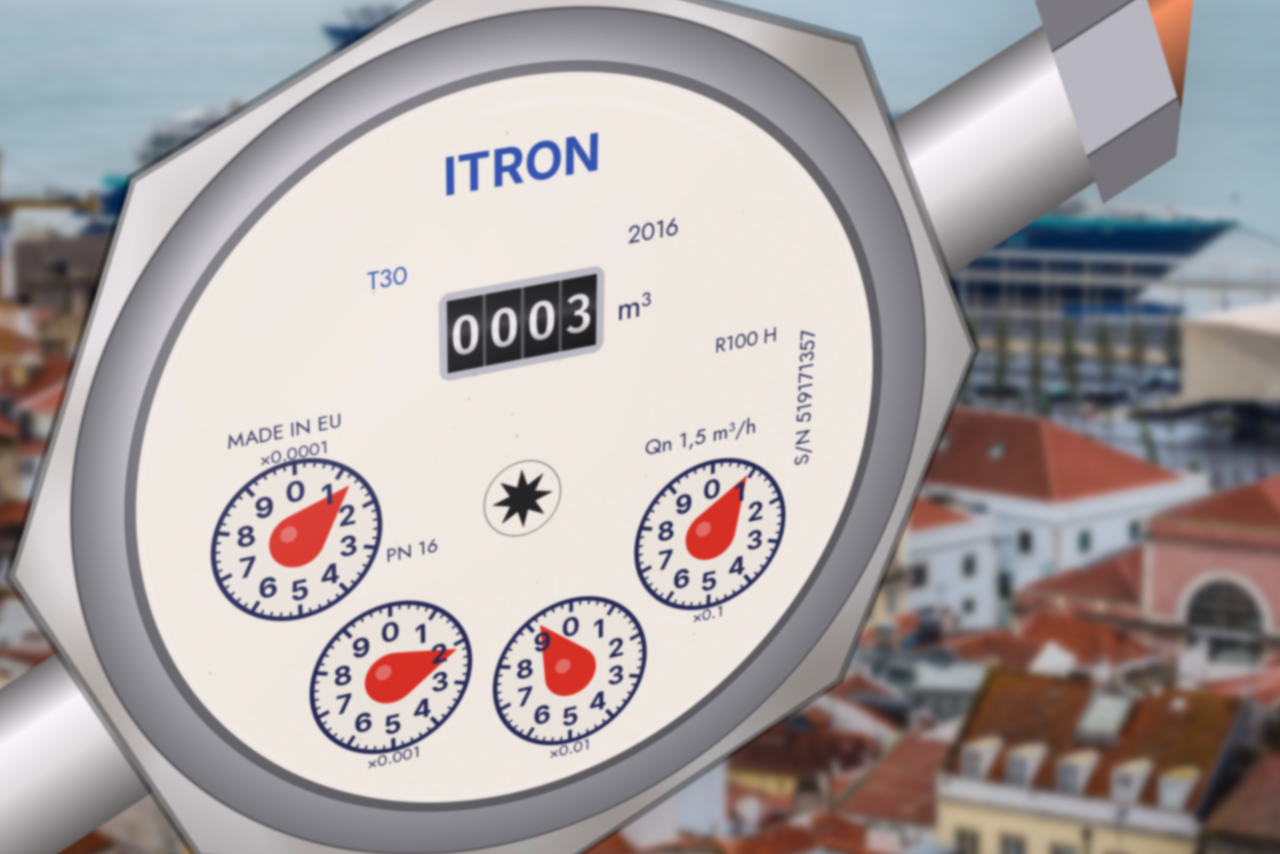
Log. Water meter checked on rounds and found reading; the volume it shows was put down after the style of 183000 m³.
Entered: 3.0921 m³
